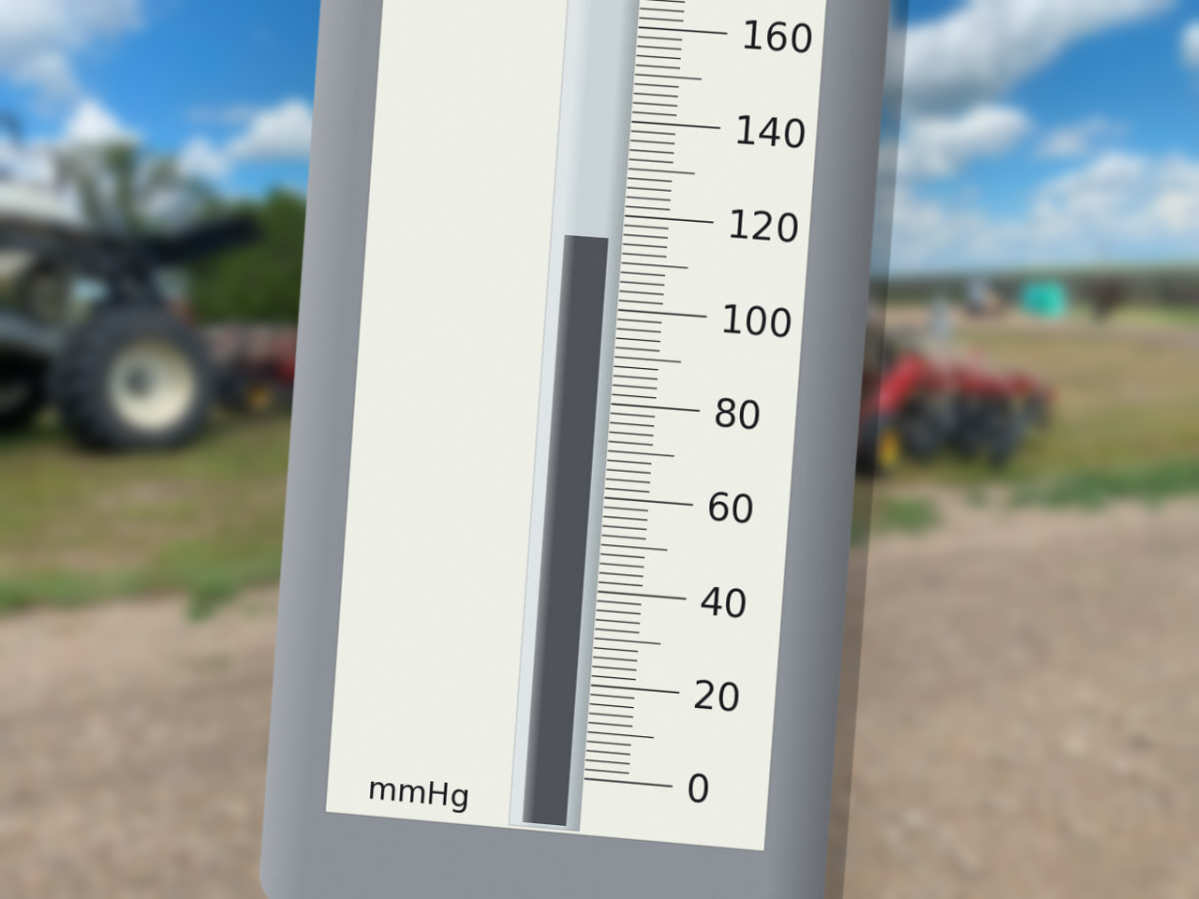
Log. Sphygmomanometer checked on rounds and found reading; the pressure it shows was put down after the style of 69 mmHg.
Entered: 115 mmHg
